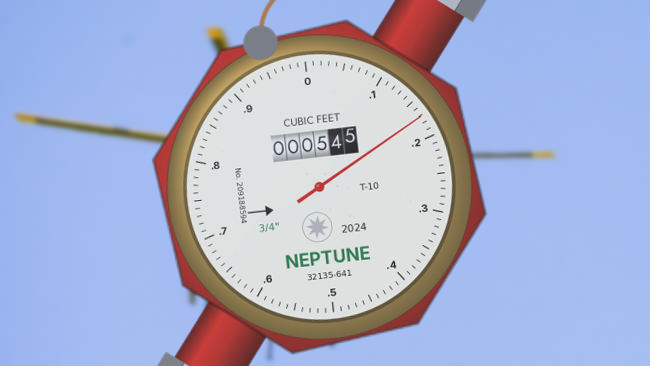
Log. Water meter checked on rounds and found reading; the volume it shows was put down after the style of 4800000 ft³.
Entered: 545.17 ft³
